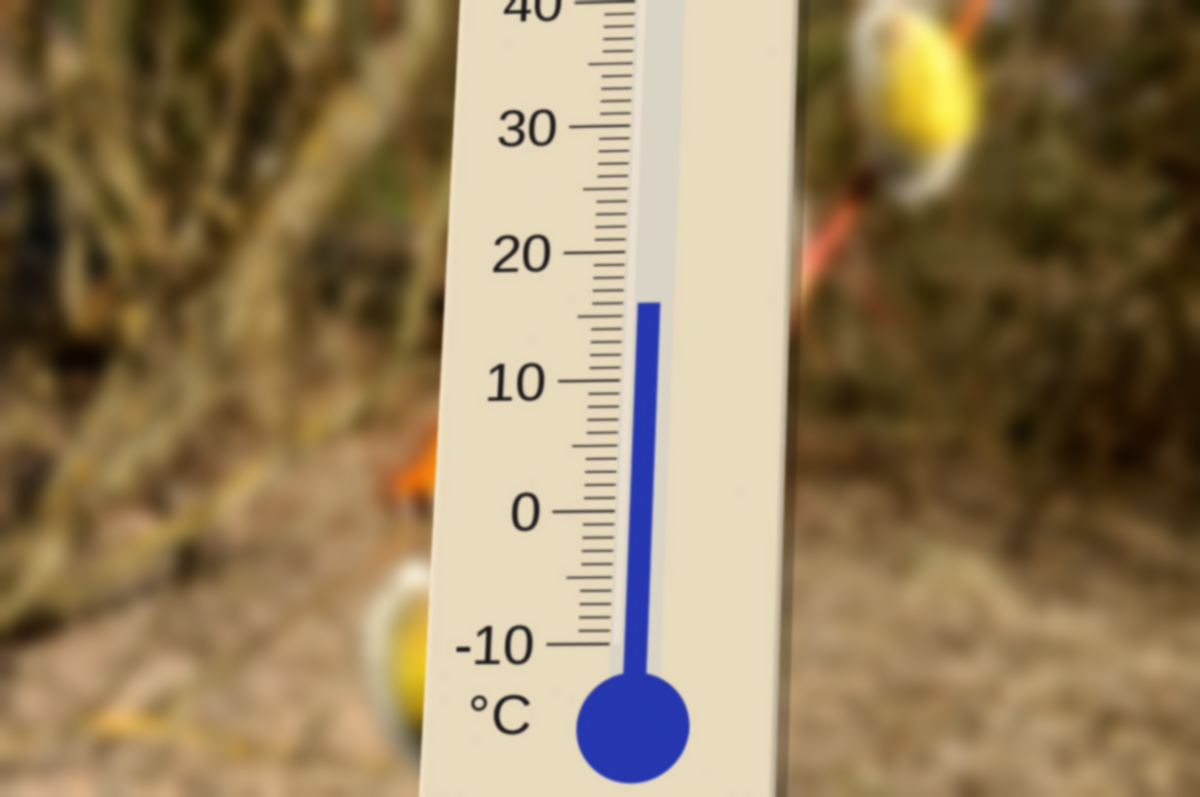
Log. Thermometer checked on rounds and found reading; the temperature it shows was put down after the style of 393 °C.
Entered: 16 °C
